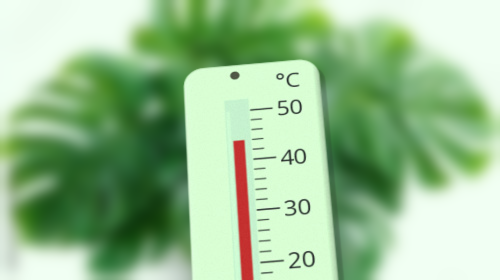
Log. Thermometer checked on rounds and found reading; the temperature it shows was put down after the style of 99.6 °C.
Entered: 44 °C
